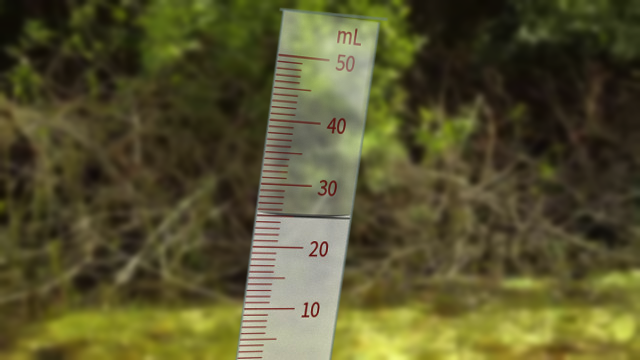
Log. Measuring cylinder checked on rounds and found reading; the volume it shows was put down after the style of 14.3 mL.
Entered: 25 mL
